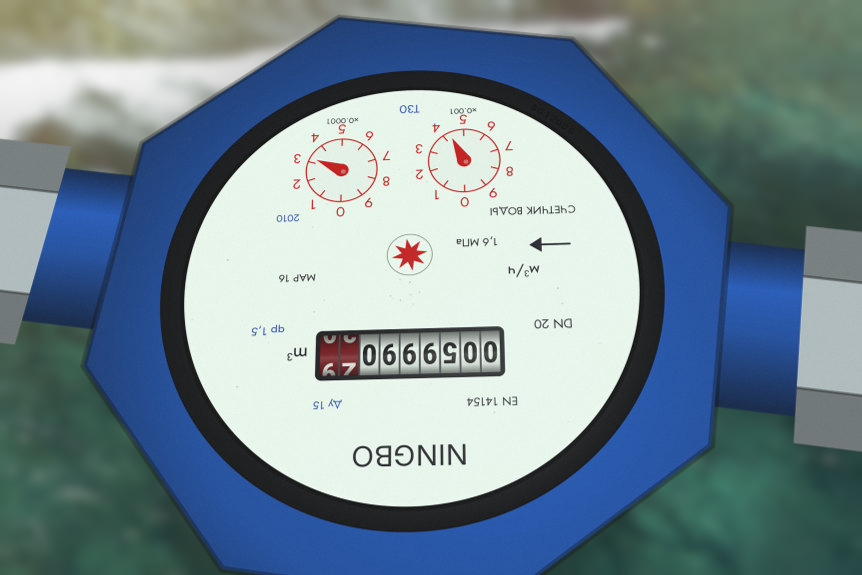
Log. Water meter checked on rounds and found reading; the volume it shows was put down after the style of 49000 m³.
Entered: 59990.2943 m³
